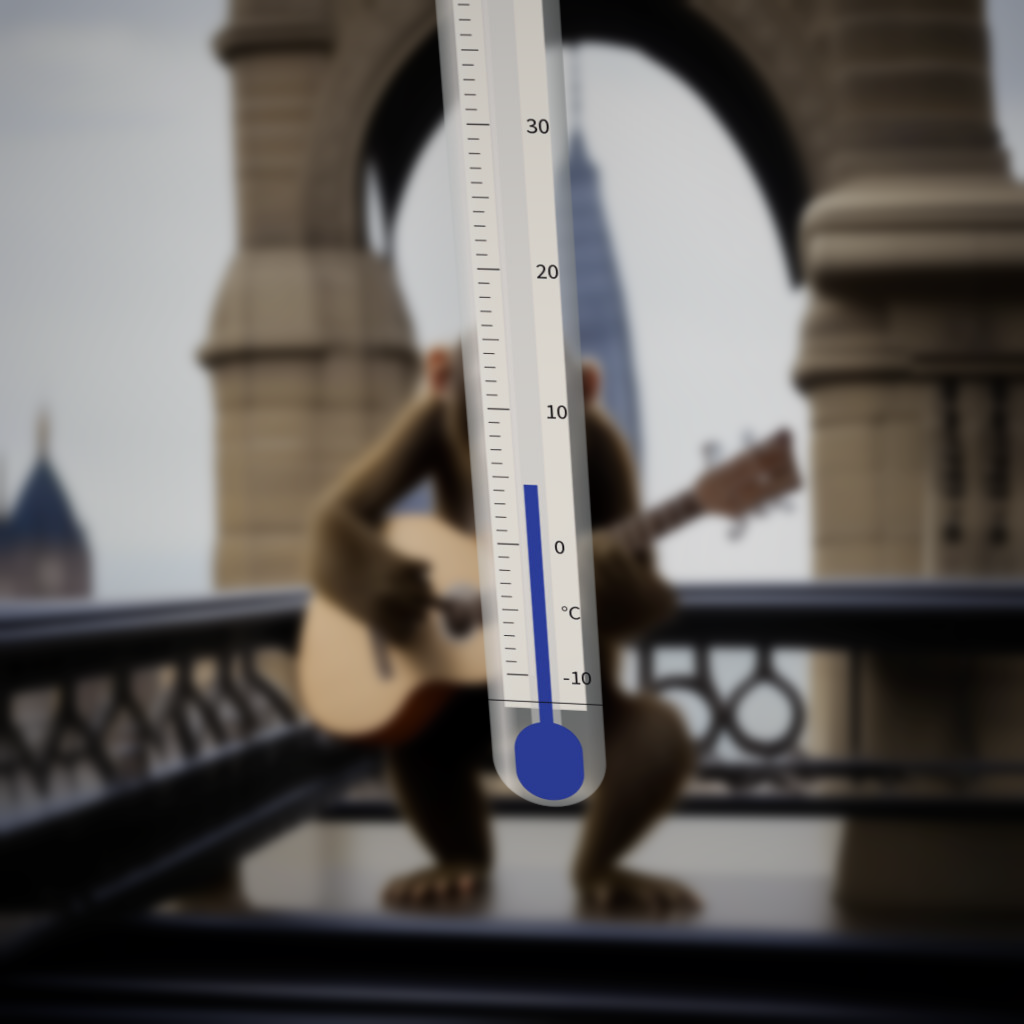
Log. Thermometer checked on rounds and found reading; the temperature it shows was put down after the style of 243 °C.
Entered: 4.5 °C
